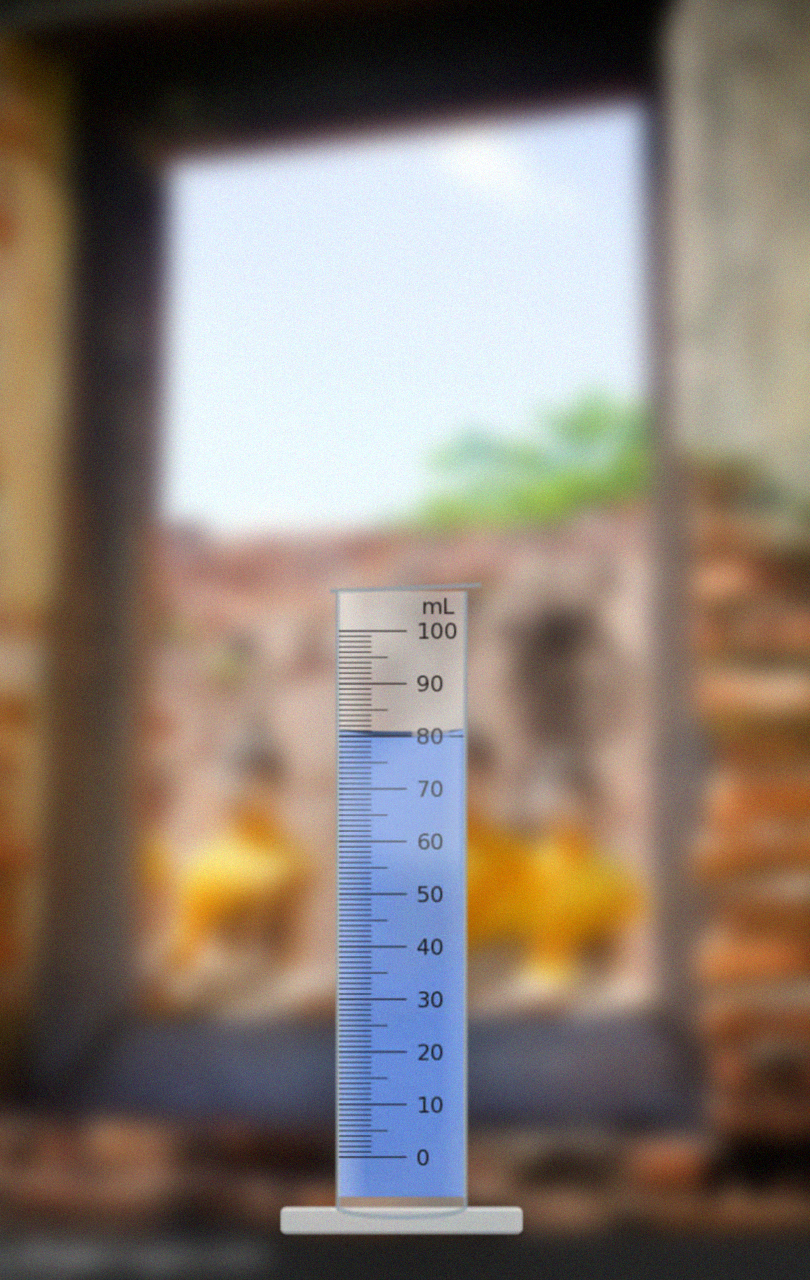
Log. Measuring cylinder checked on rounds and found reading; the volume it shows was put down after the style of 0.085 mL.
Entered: 80 mL
